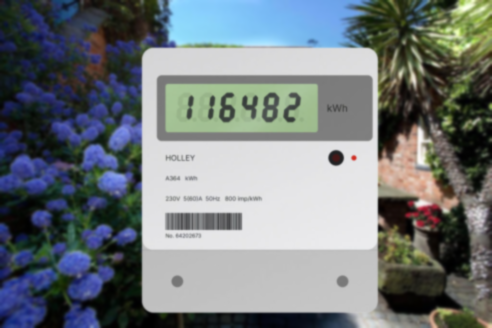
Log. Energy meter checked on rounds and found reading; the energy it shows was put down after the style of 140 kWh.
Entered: 116482 kWh
